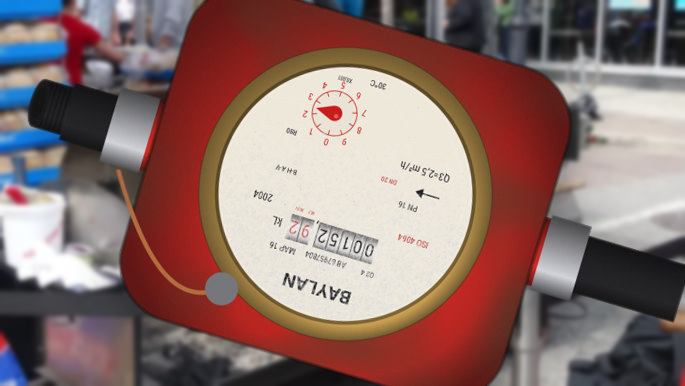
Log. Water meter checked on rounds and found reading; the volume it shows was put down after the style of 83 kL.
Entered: 152.922 kL
